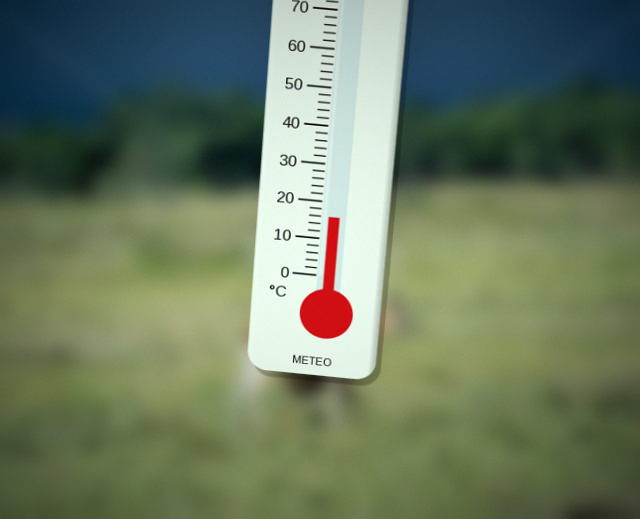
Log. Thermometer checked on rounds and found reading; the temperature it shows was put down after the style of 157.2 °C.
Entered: 16 °C
